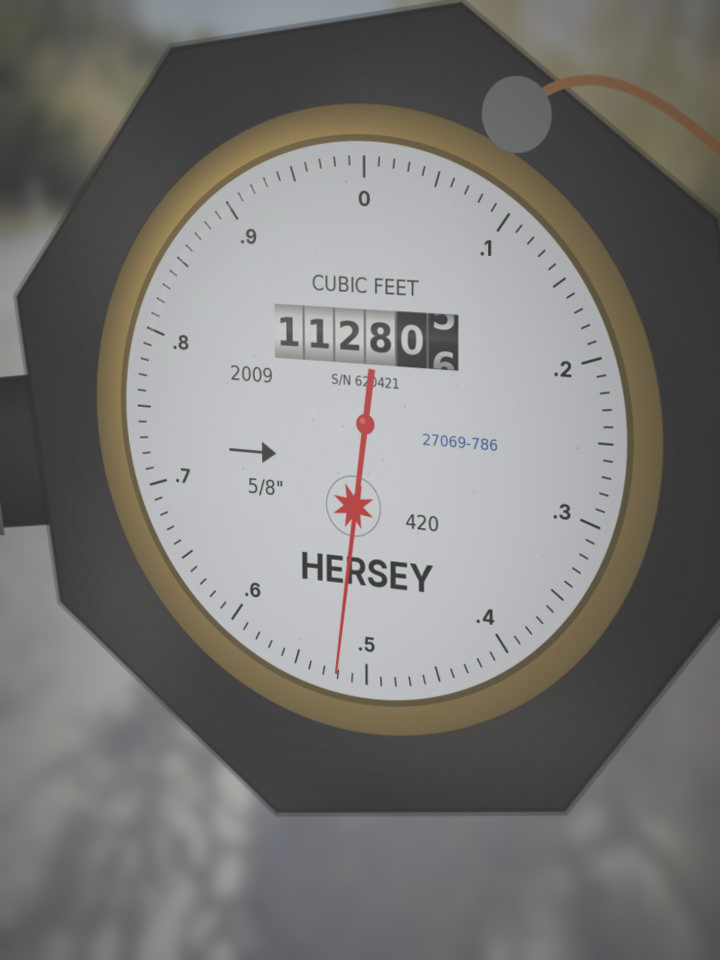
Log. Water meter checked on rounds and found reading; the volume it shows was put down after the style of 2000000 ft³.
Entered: 112805.52 ft³
